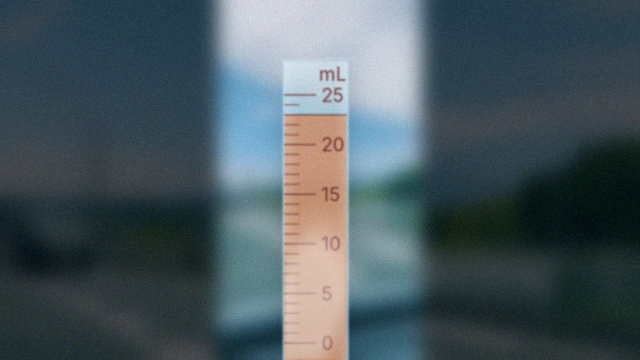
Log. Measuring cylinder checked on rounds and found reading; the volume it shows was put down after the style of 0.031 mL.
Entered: 23 mL
